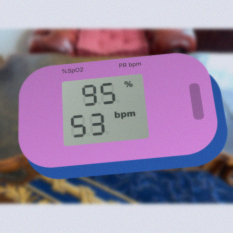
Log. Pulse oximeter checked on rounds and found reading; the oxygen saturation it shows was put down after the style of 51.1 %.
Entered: 95 %
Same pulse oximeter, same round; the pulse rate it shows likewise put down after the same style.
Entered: 53 bpm
